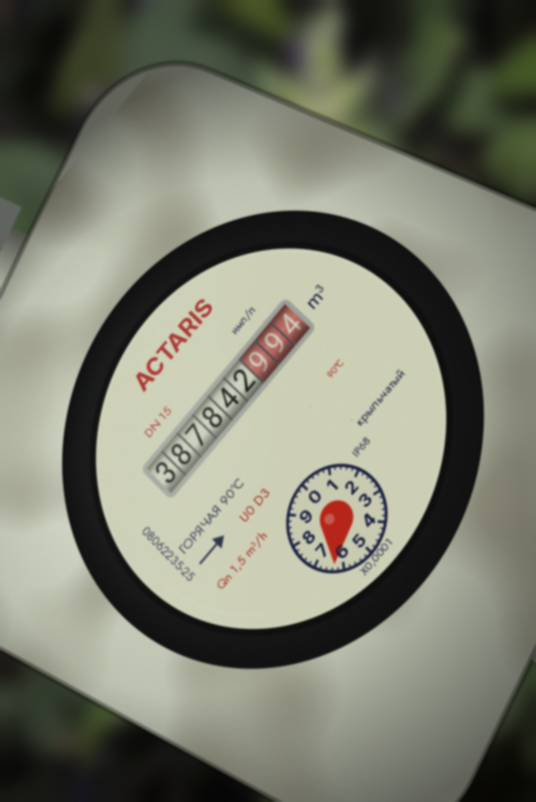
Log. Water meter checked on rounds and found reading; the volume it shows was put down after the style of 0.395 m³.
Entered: 387842.9946 m³
